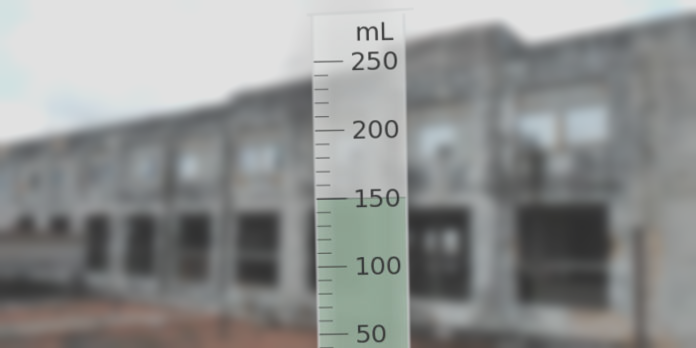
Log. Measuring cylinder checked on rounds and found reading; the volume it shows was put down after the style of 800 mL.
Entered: 150 mL
